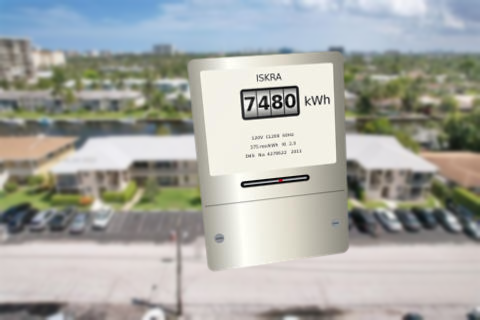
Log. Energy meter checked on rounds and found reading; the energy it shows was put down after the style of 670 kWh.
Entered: 7480 kWh
